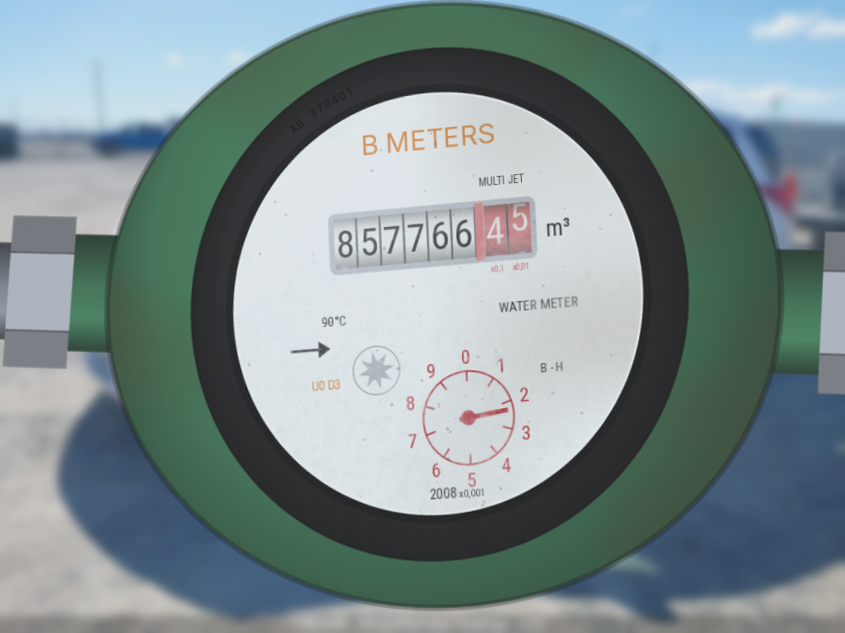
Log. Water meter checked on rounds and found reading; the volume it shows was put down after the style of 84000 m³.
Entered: 857766.452 m³
